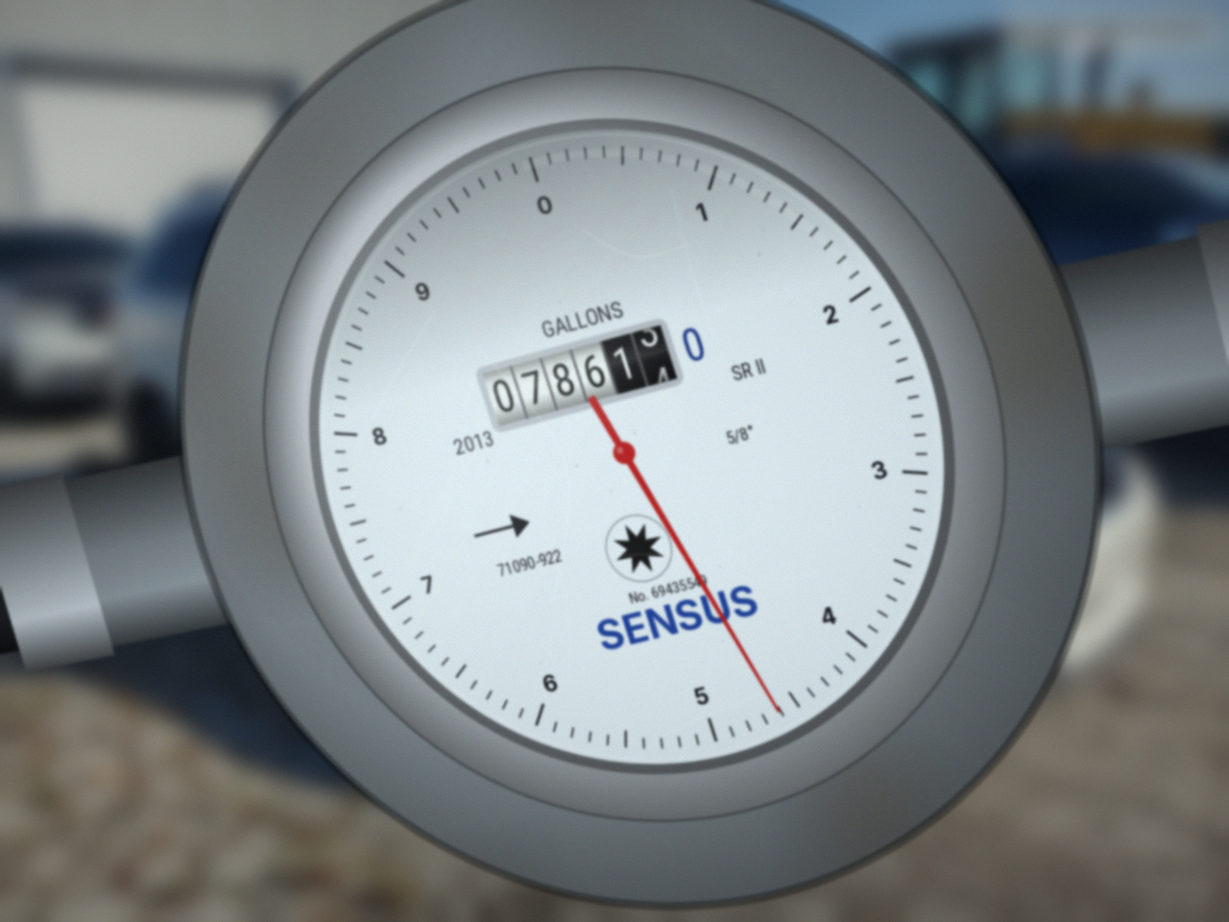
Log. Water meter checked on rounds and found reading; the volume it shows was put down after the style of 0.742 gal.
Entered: 786134.6 gal
